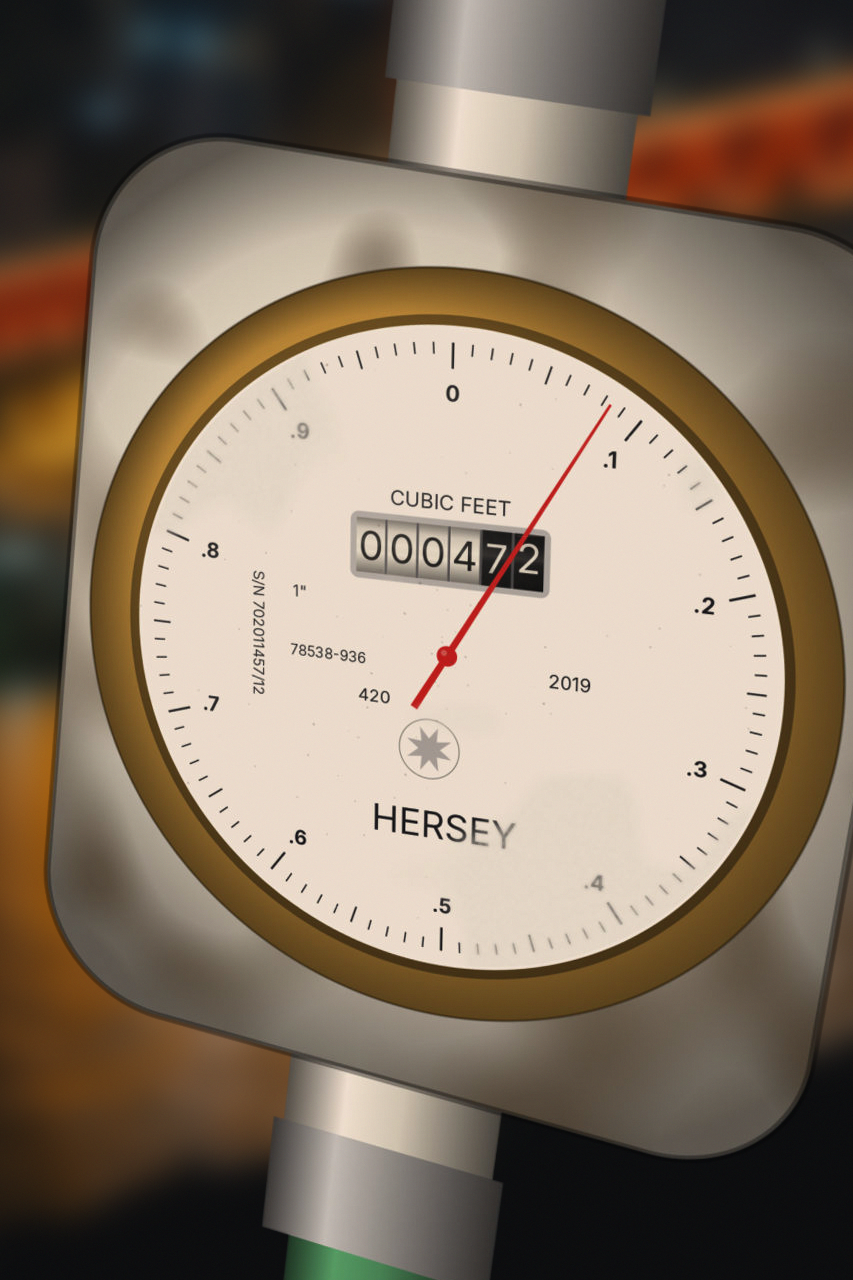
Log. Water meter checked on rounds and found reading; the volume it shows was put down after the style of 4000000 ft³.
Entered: 472.08 ft³
